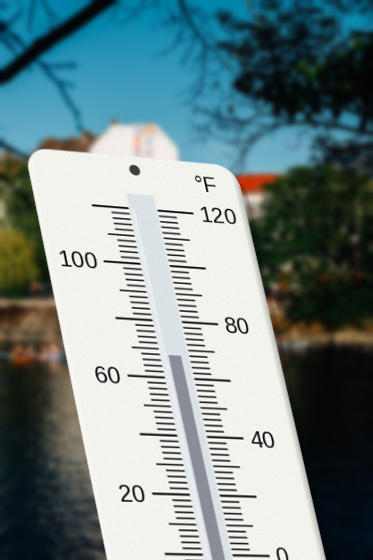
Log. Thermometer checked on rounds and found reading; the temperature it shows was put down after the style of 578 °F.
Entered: 68 °F
